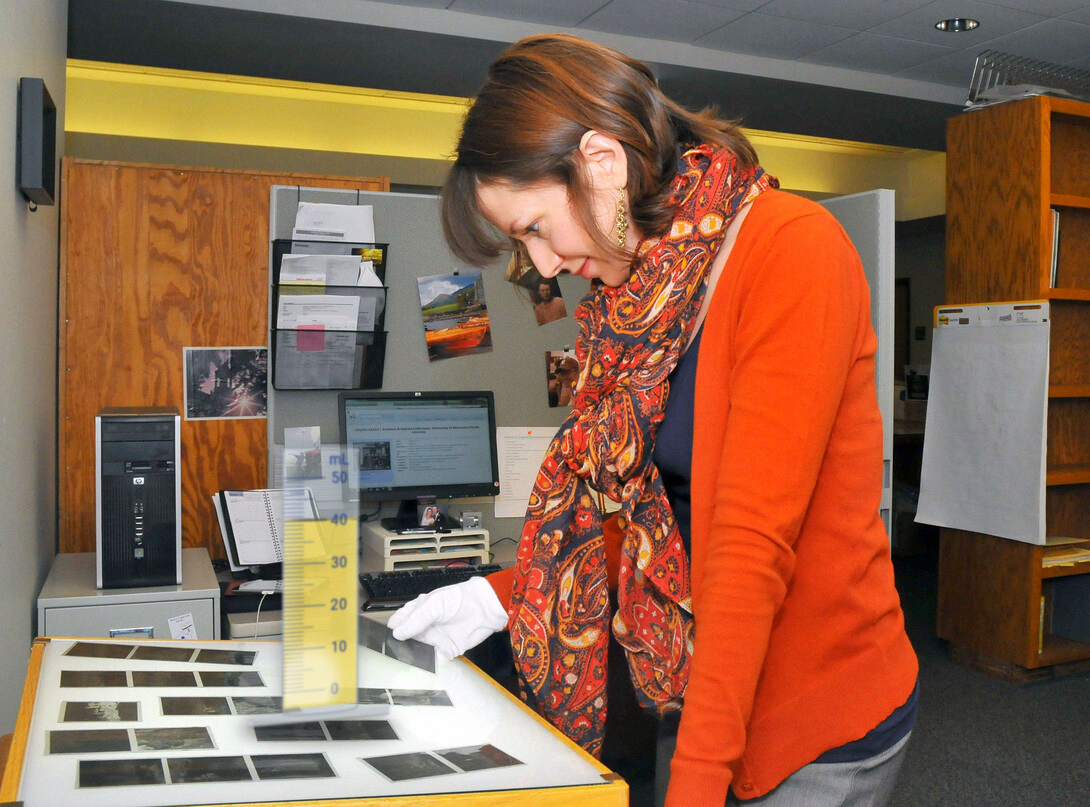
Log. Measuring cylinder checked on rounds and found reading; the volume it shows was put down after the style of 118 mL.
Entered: 40 mL
